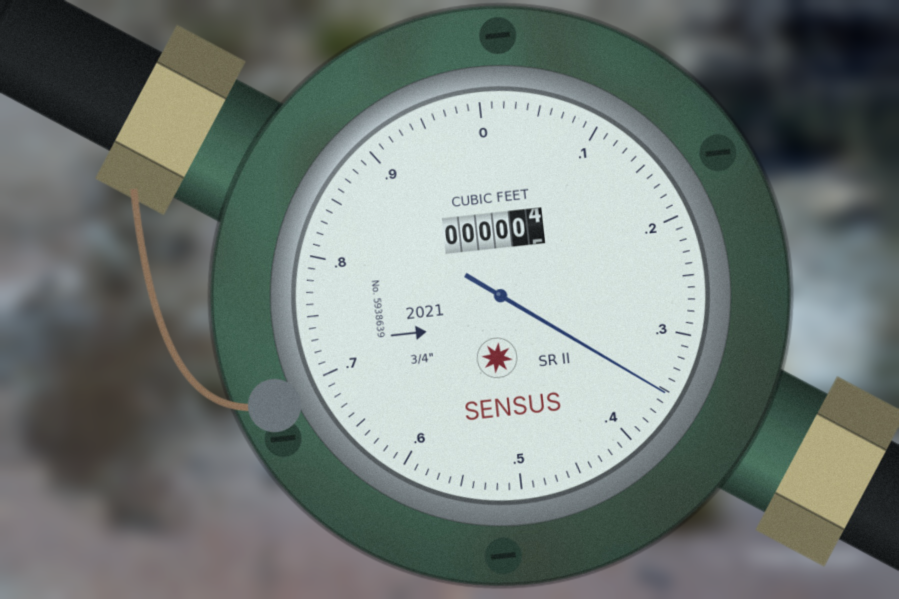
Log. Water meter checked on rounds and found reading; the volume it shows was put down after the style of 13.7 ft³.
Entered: 4.35 ft³
